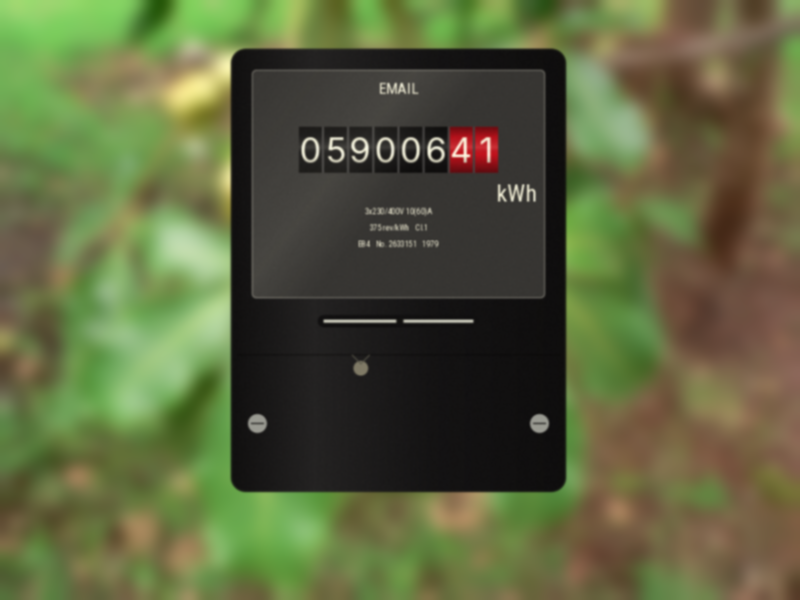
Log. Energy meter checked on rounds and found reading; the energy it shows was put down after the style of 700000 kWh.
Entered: 59006.41 kWh
